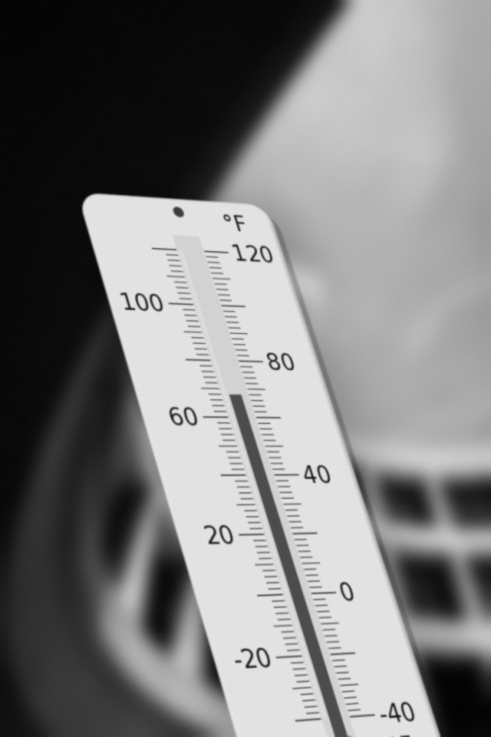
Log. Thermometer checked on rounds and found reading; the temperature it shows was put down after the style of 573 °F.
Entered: 68 °F
